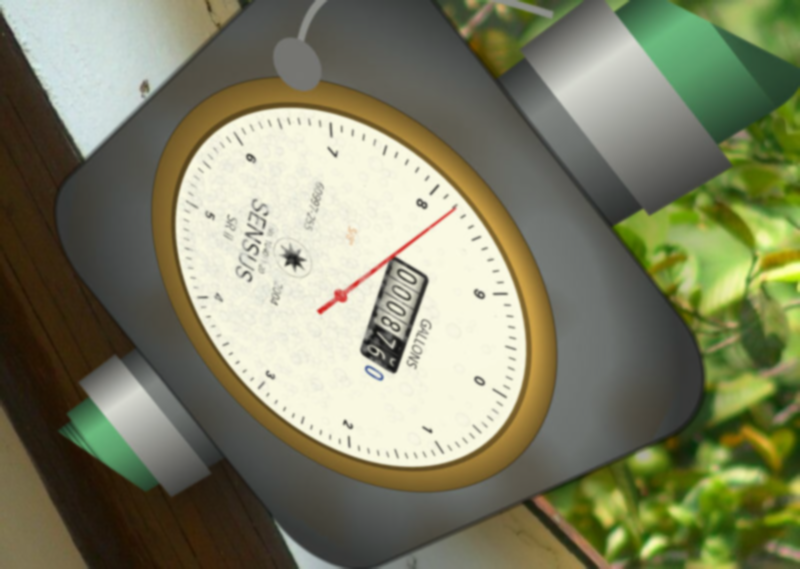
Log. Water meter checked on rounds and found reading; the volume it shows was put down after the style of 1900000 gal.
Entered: 8758.2 gal
